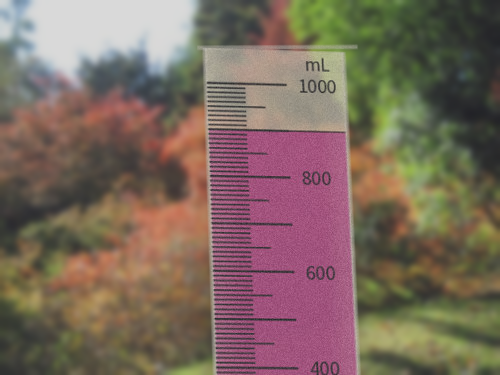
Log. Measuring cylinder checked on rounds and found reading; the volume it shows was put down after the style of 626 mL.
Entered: 900 mL
